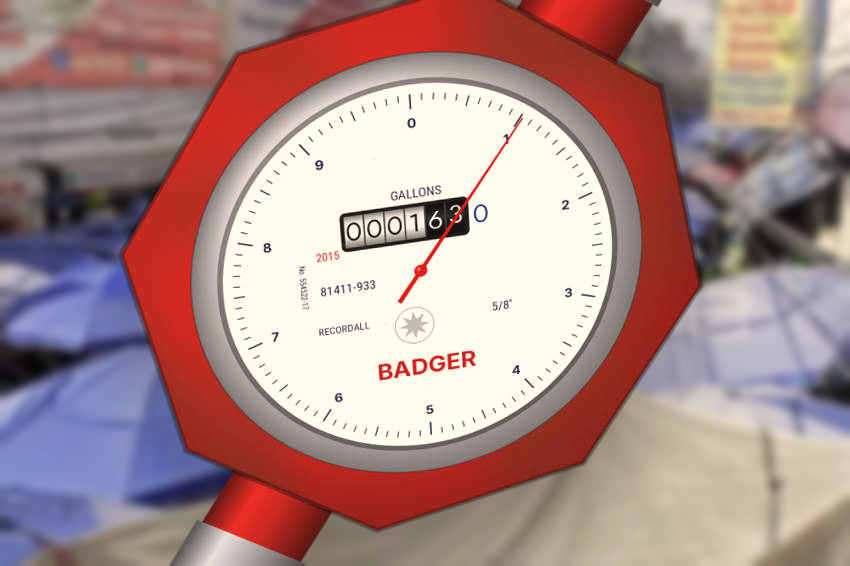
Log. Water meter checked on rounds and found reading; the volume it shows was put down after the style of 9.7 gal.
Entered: 1631.0 gal
